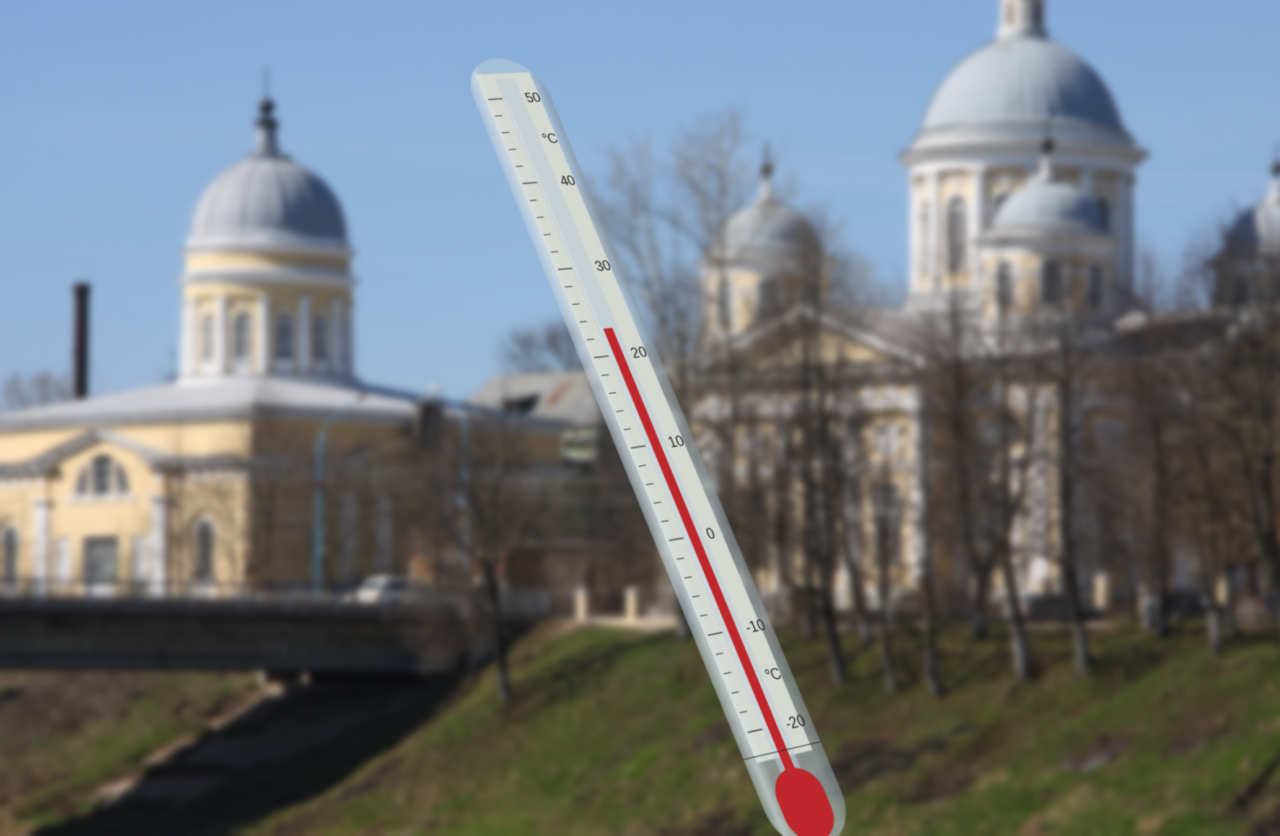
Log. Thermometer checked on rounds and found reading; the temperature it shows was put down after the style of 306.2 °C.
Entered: 23 °C
